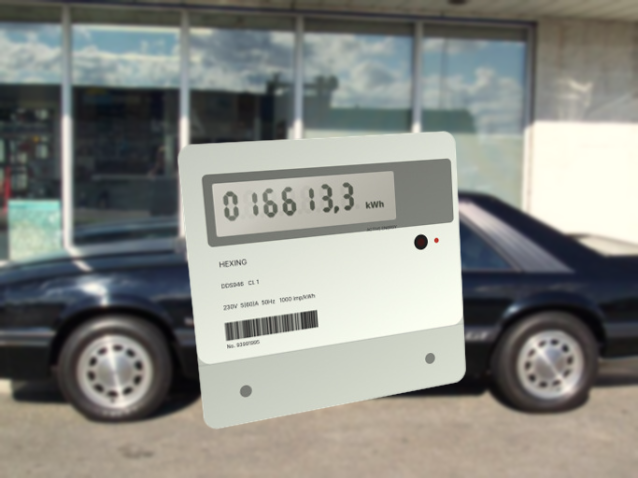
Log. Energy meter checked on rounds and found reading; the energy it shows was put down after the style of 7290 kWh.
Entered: 16613.3 kWh
